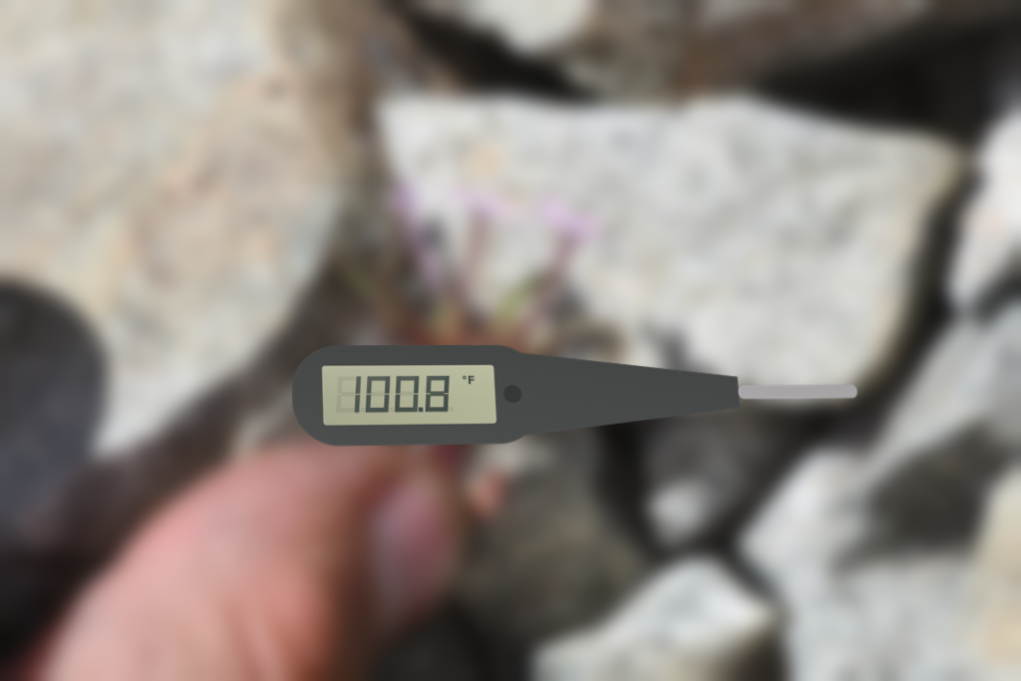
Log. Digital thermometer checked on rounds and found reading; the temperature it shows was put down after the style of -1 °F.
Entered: 100.8 °F
